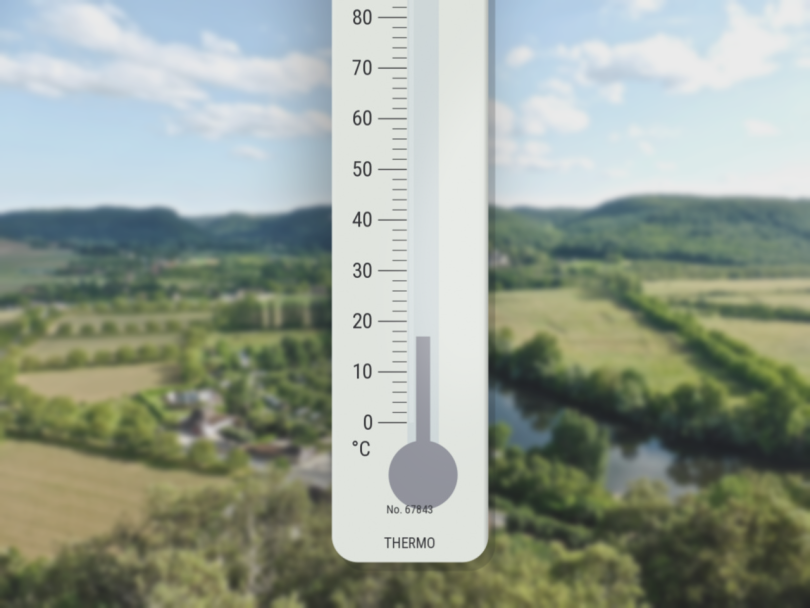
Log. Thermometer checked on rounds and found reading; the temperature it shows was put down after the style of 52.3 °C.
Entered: 17 °C
